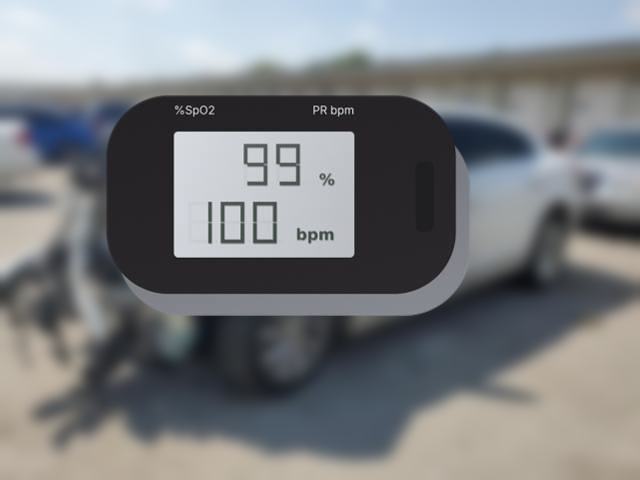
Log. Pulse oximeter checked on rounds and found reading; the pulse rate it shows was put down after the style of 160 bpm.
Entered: 100 bpm
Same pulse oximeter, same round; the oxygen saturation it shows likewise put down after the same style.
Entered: 99 %
